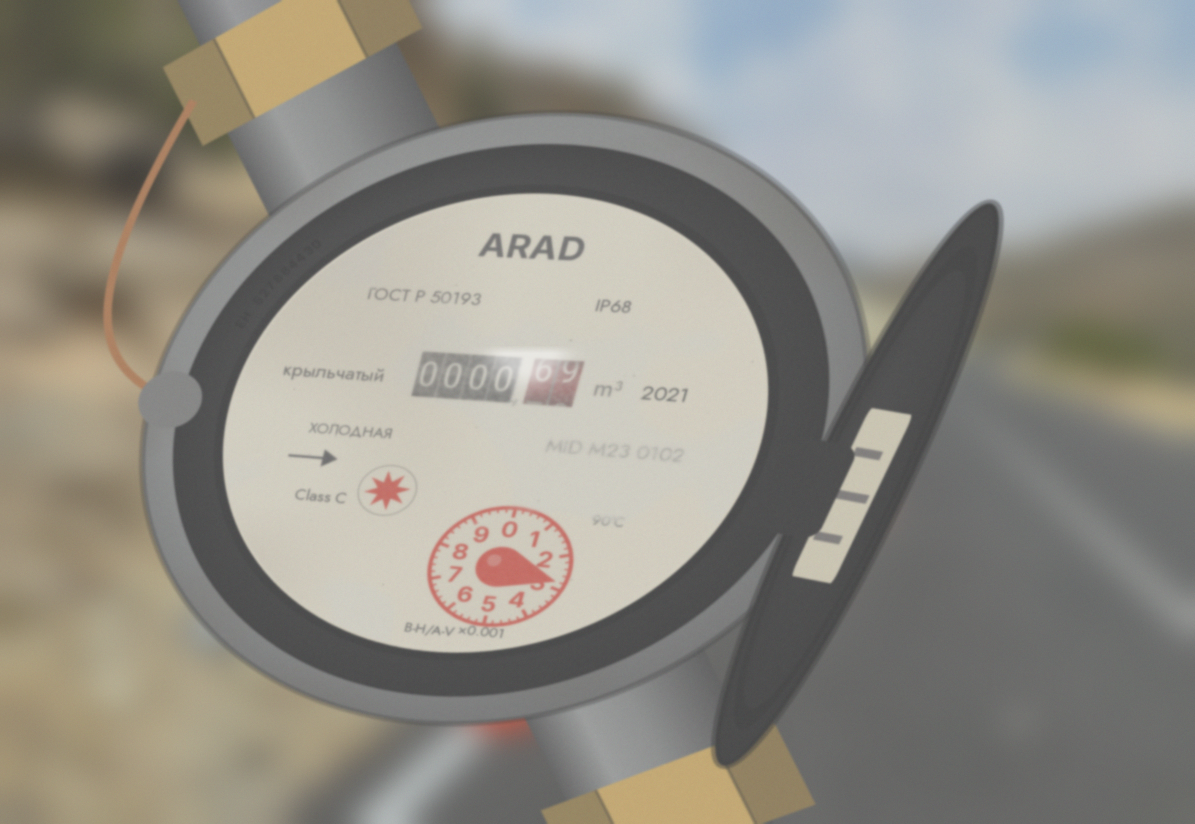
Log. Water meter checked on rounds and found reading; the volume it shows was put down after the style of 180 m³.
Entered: 0.692 m³
